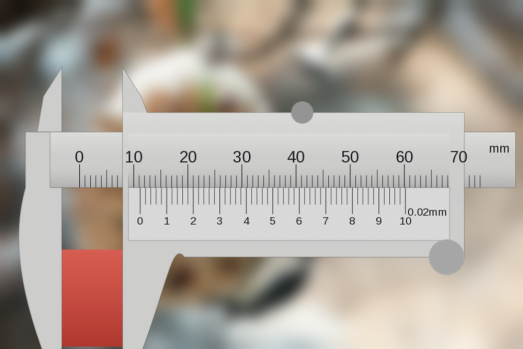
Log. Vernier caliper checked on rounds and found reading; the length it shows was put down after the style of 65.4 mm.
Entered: 11.2 mm
